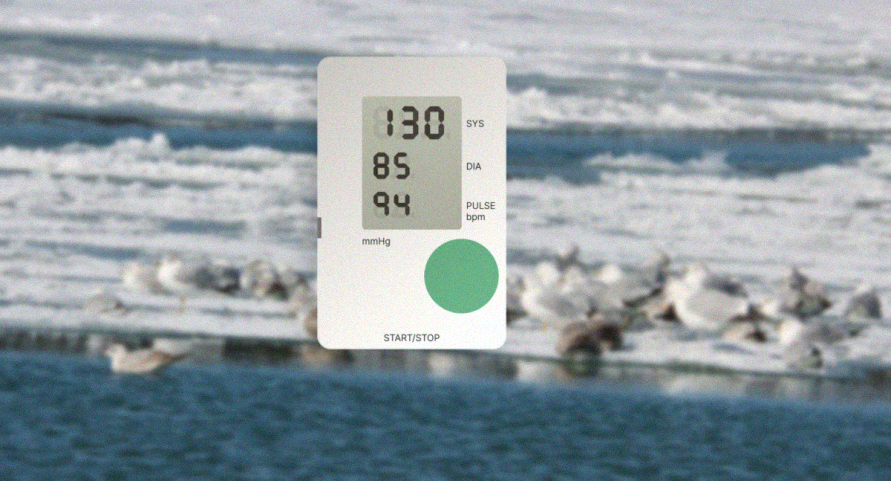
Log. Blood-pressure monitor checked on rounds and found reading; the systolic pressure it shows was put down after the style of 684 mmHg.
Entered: 130 mmHg
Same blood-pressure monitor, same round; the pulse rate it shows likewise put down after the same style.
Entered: 94 bpm
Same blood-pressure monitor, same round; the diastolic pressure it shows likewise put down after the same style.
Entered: 85 mmHg
